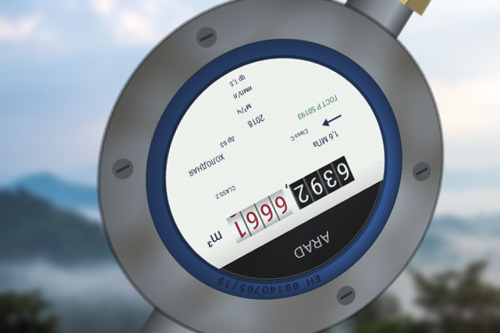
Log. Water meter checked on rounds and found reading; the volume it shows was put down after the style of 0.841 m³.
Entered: 6392.6661 m³
